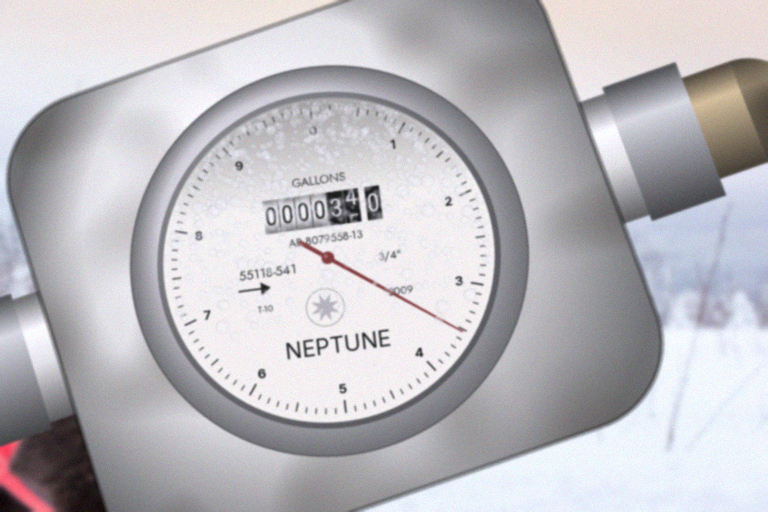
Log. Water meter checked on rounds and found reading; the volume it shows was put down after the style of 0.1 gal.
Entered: 343.5 gal
